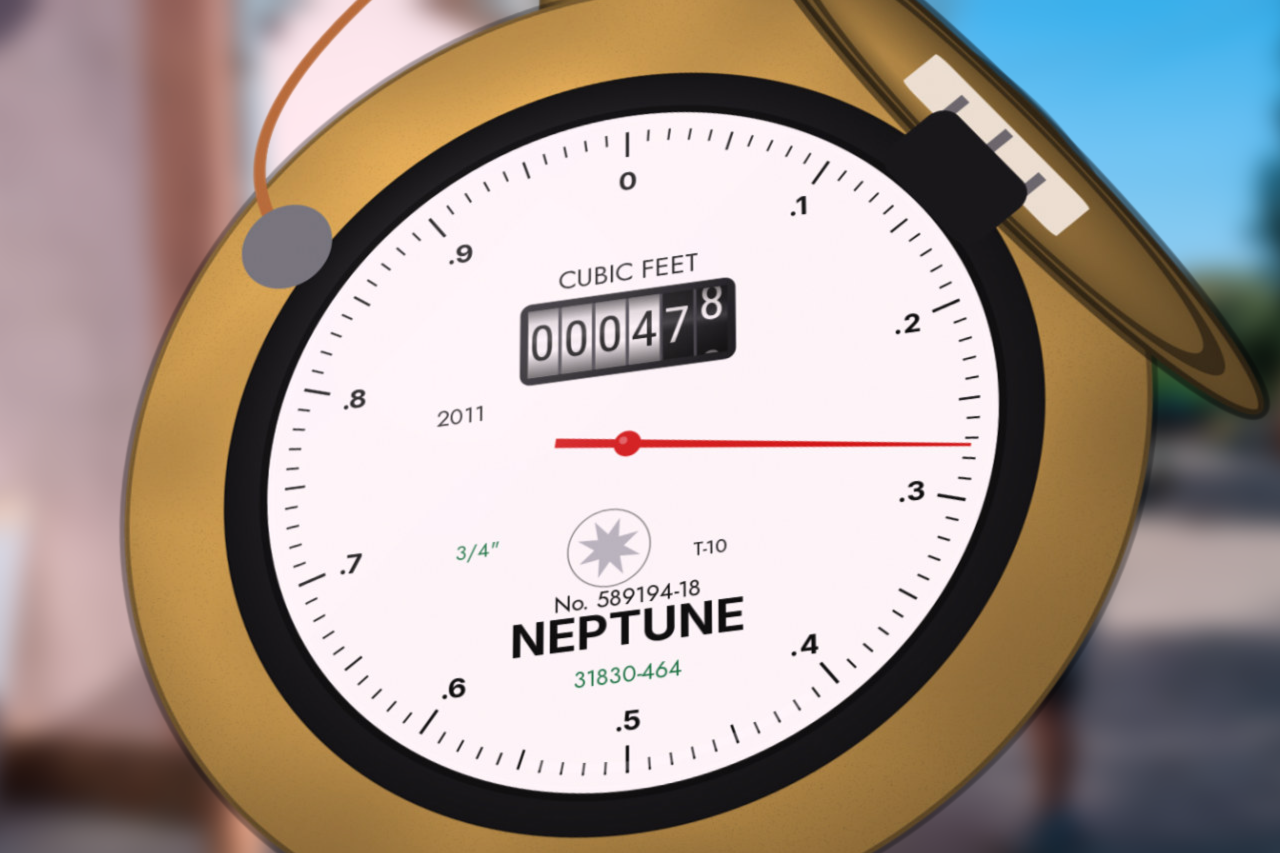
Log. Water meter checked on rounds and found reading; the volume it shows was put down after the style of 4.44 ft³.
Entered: 478.27 ft³
